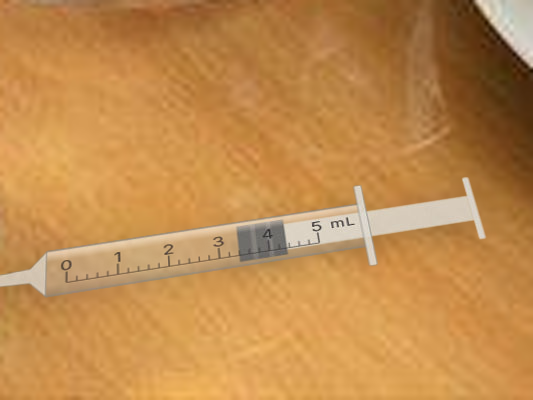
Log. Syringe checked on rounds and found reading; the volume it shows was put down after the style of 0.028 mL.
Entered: 3.4 mL
